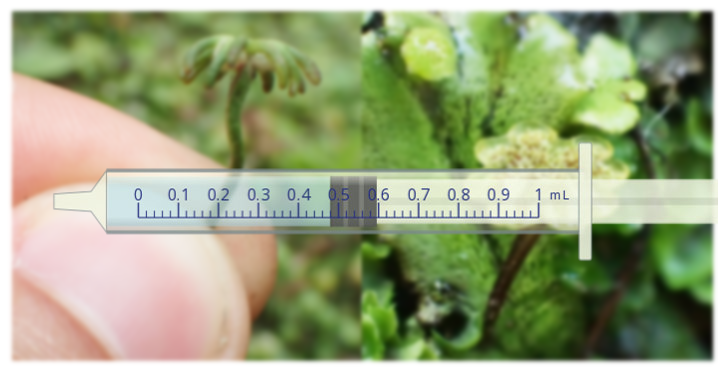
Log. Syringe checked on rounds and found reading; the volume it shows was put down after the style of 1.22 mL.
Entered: 0.48 mL
